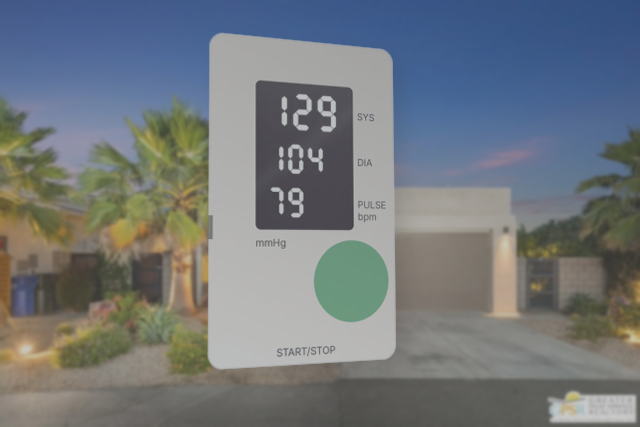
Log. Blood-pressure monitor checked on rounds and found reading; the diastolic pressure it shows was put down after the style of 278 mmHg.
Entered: 104 mmHg
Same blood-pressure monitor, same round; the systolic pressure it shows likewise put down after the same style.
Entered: 129 mmHg
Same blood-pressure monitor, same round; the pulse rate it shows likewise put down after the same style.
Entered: 79 bpm
